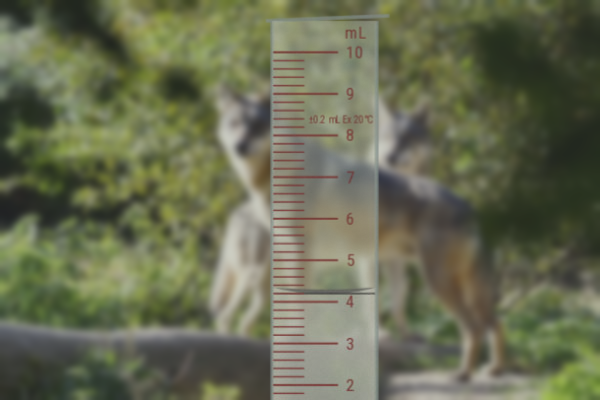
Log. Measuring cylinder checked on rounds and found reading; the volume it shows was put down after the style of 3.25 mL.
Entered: 4.2 mL
